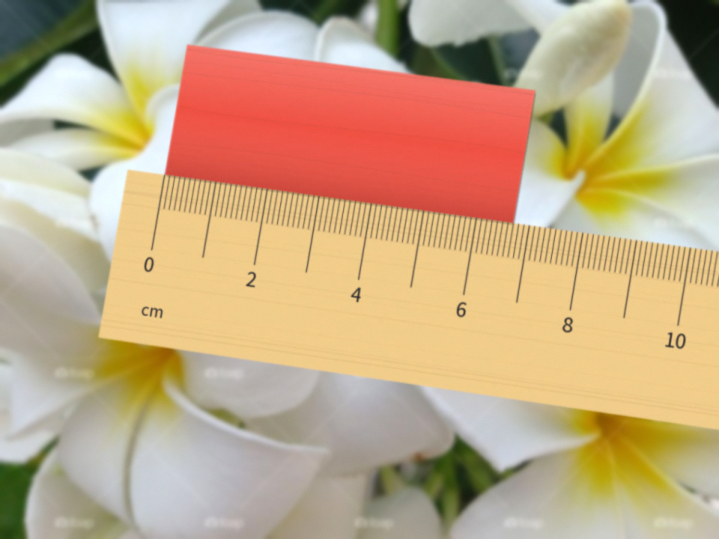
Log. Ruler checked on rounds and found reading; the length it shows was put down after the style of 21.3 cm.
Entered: 6.7 cm
